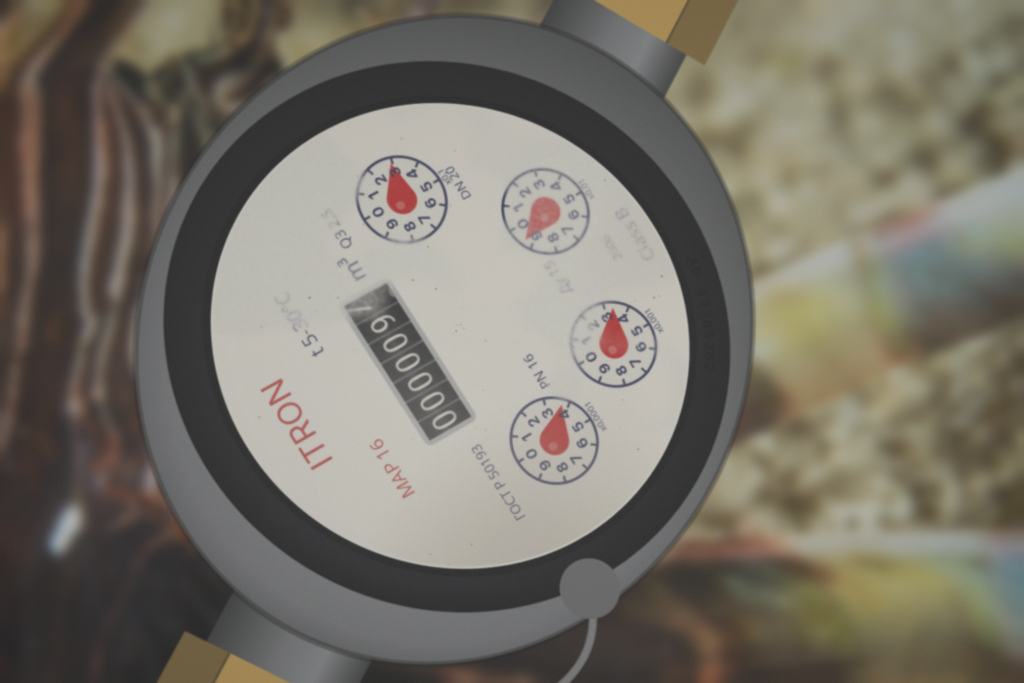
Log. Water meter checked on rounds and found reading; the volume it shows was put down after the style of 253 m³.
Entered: 97.2933 m³
